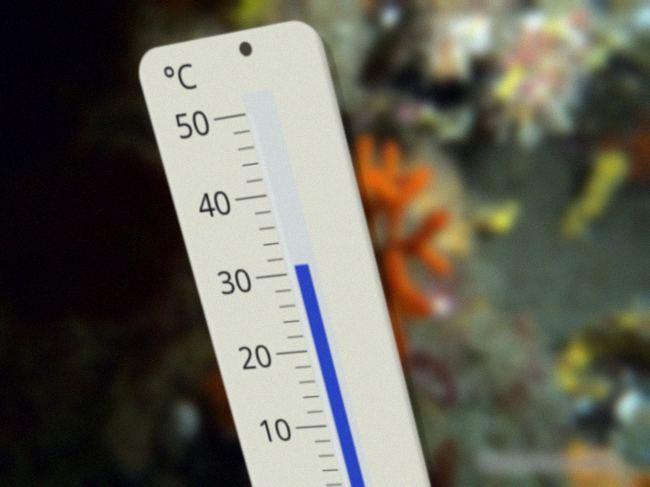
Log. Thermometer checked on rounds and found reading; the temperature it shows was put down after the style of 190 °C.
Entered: 31 °C
